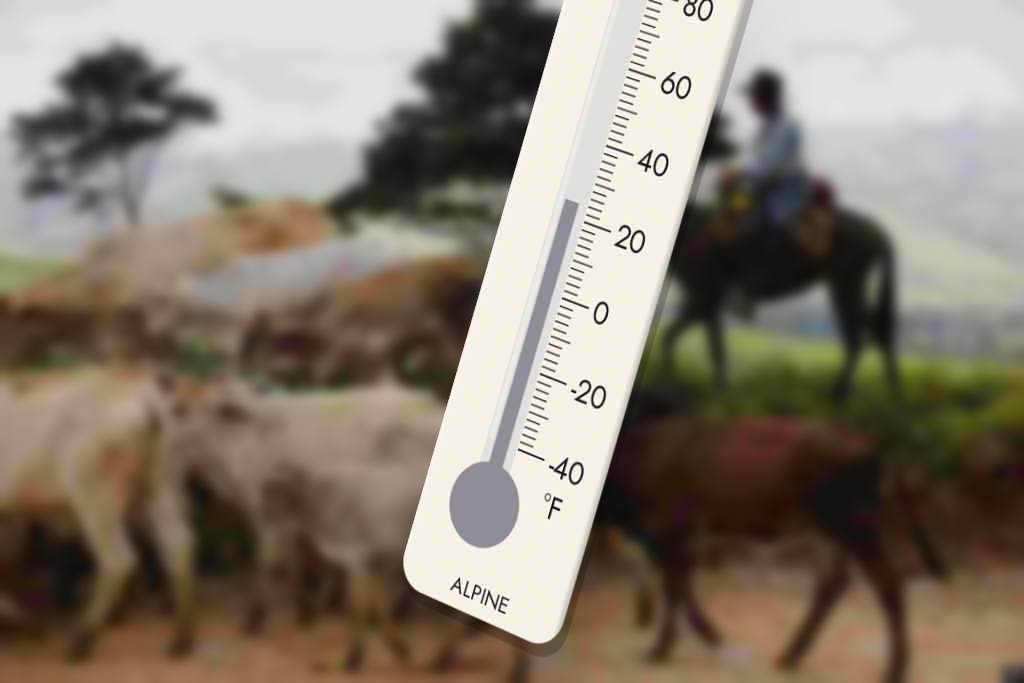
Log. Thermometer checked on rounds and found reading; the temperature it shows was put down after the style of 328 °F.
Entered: 24 °F
